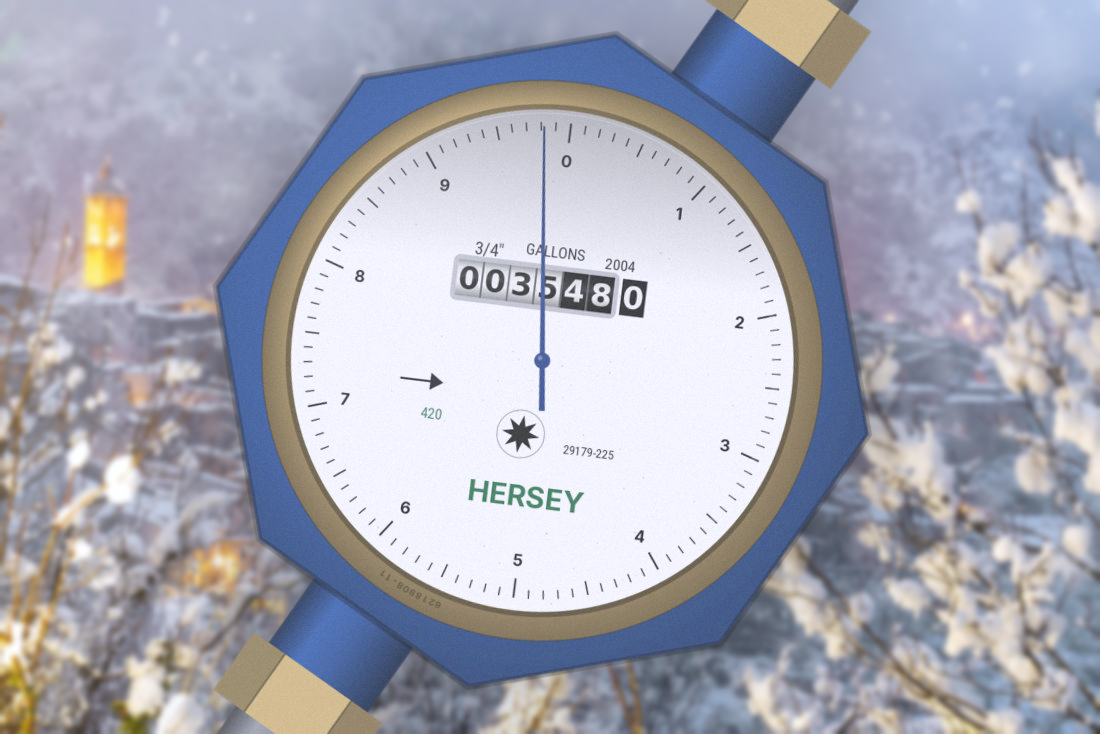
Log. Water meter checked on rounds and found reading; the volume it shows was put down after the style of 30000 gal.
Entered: 35479.8 gal
